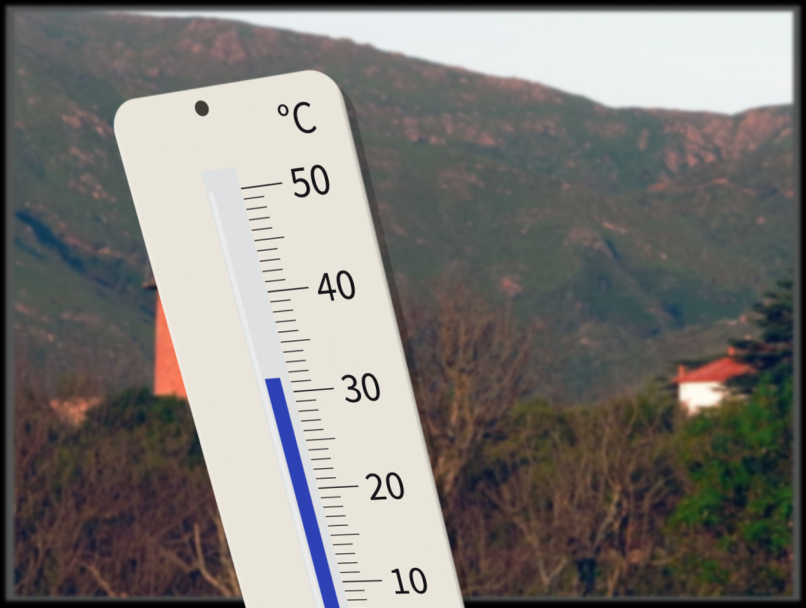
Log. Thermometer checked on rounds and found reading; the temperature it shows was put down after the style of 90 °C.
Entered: 31.5 °C
